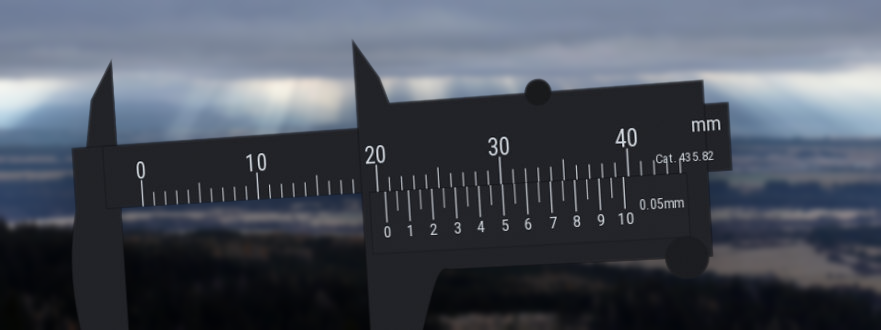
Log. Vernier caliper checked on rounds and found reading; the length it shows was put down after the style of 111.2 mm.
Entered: 20.6 mm
